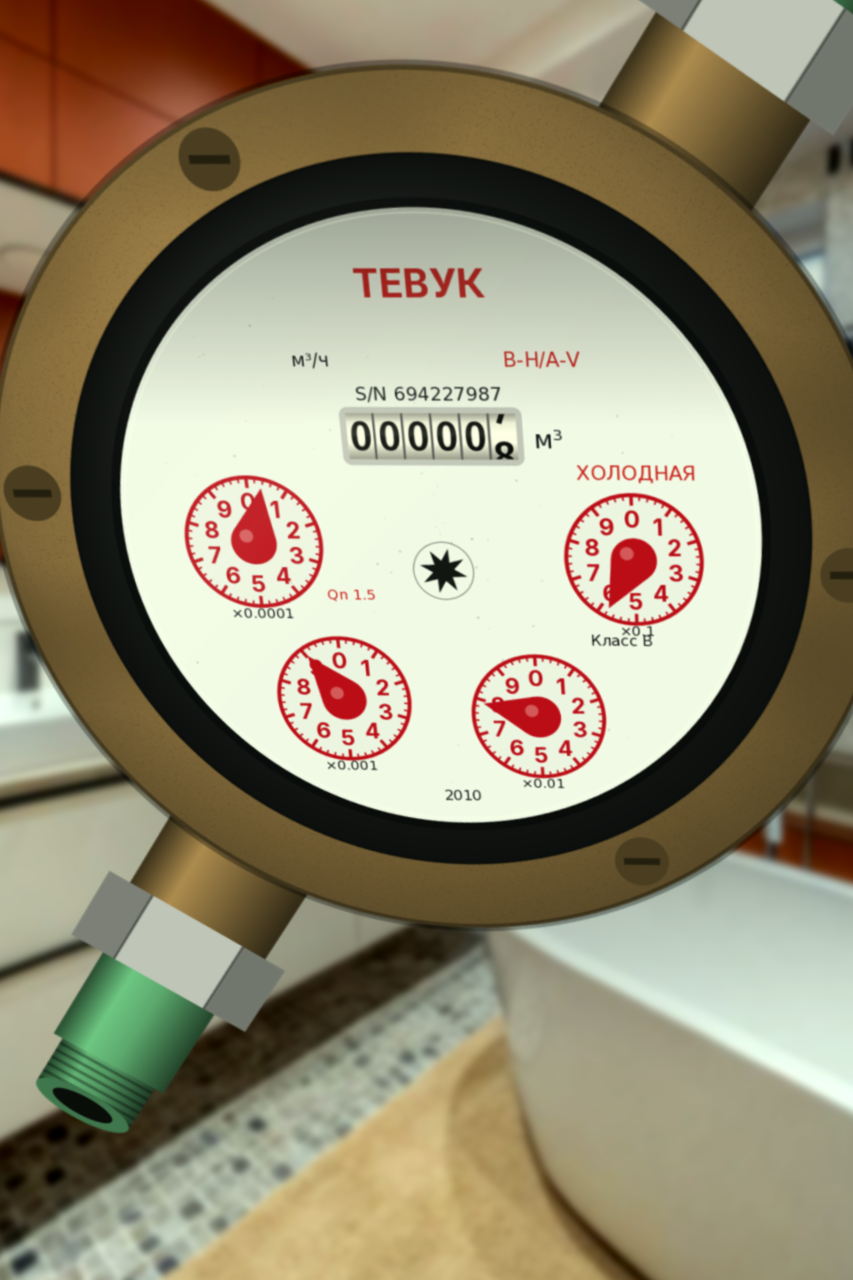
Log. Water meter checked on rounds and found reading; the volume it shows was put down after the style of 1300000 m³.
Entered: 7.5790 m³
